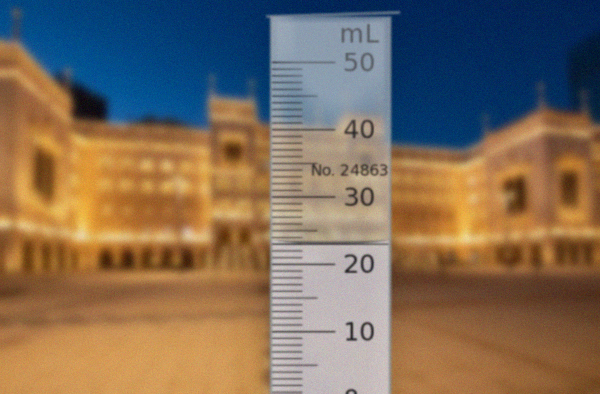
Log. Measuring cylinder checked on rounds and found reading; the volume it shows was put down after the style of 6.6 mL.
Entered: 23 mL
